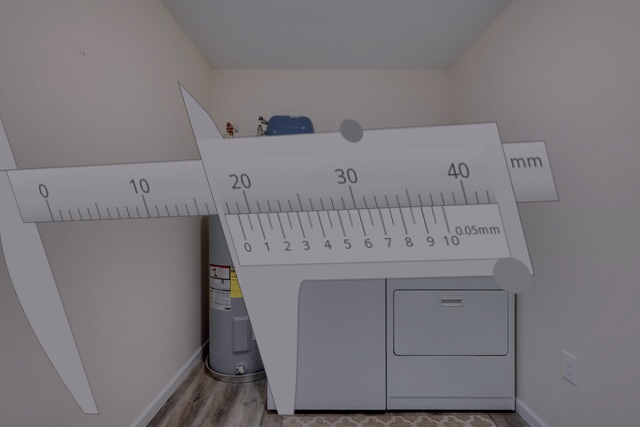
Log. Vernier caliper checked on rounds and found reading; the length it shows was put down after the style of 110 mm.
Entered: 18.8 mm
